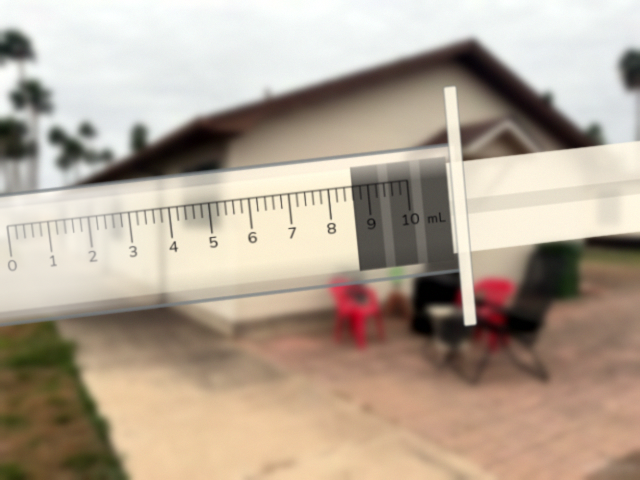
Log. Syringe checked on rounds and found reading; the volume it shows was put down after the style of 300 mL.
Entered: 8.6 mL
